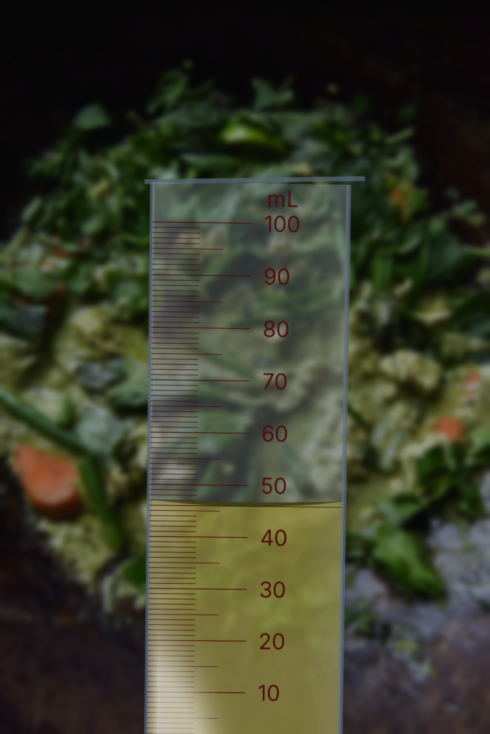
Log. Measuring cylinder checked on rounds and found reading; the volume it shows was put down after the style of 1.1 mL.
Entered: 46 mL
